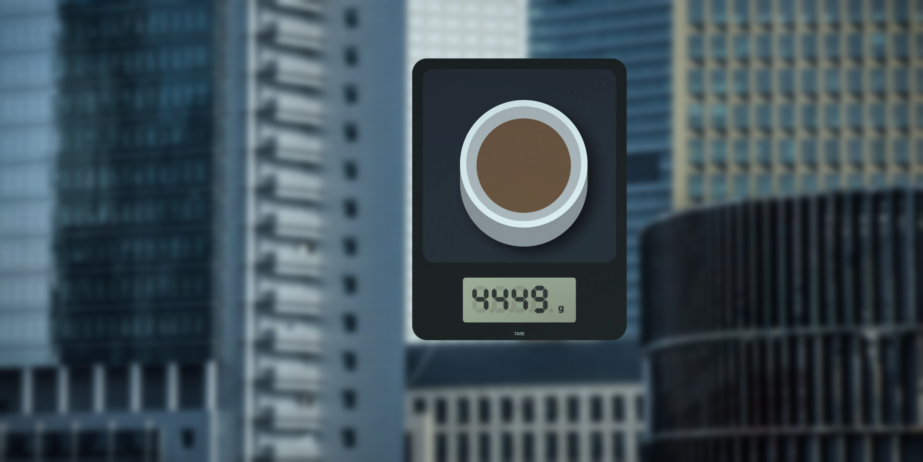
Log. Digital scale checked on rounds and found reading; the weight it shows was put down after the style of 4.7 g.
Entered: 4449 g
